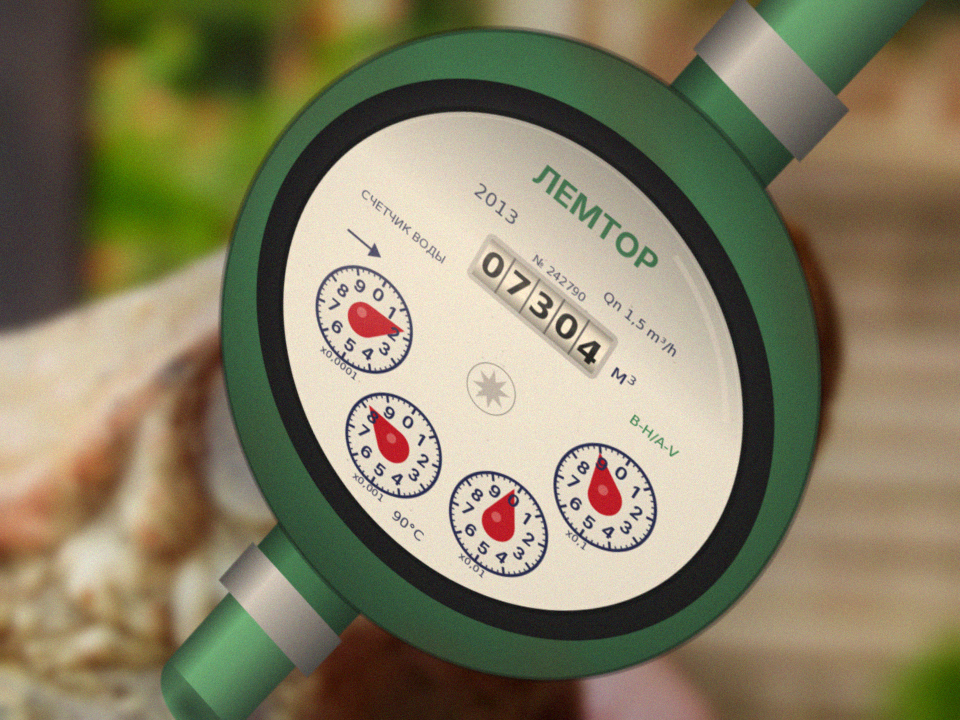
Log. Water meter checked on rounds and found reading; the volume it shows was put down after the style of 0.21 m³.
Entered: 7303.8981 m³
